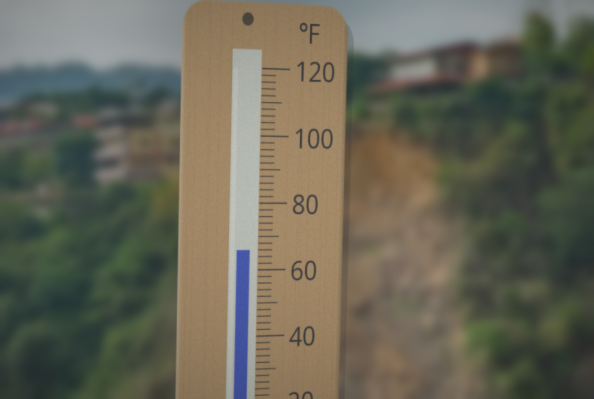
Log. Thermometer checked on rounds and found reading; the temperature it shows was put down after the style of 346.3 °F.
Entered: 66 °F
